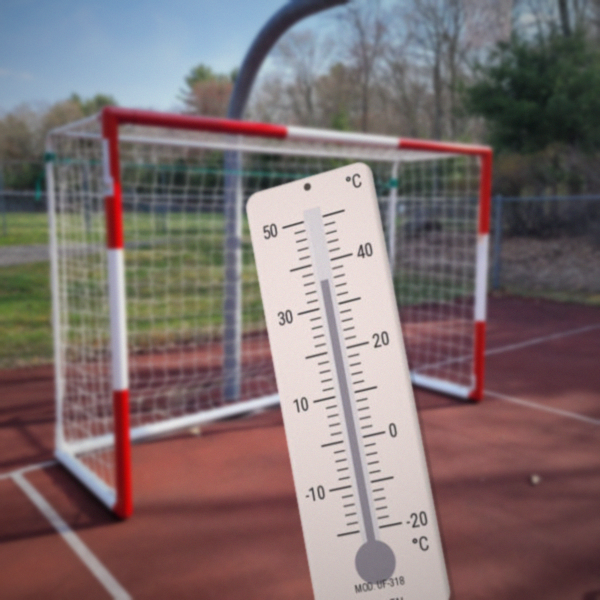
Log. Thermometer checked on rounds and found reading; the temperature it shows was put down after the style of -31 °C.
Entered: 36 °C
